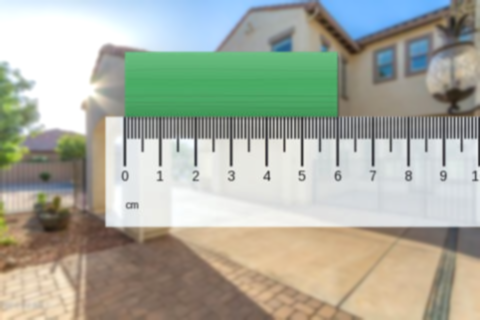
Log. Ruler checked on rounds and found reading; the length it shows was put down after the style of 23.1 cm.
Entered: 6 cm
